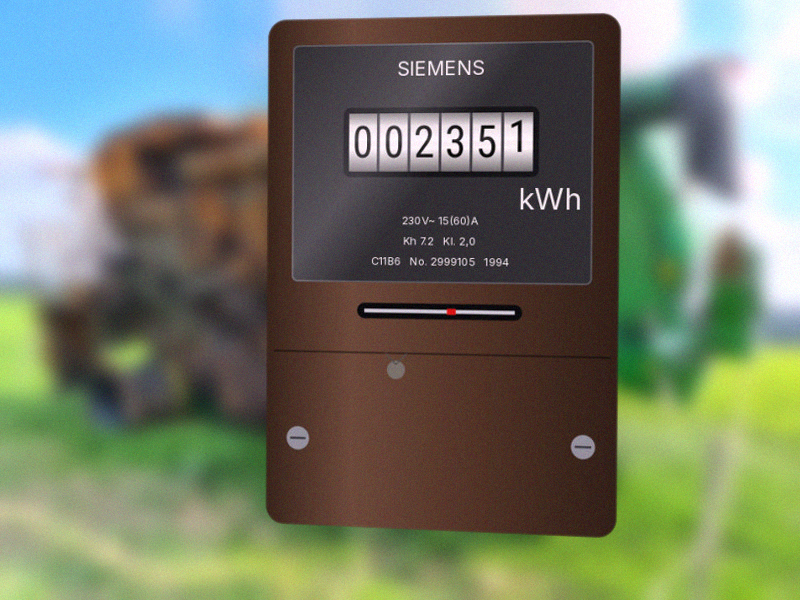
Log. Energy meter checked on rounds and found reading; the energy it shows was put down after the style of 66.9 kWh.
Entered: 2351 kWh
